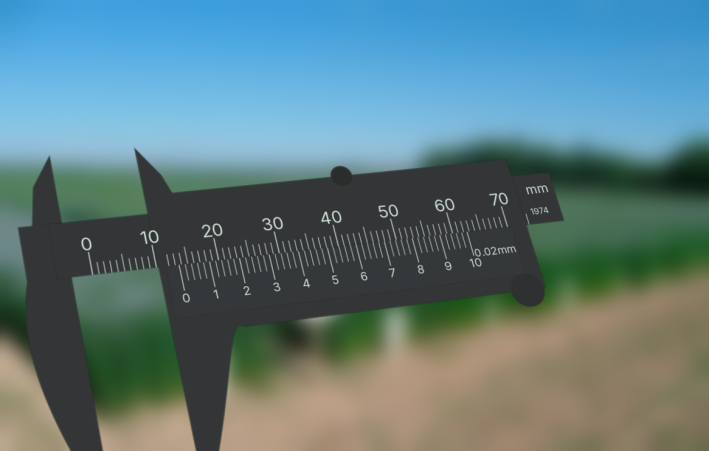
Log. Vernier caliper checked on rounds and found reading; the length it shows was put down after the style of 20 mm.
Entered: 13.6 mm
